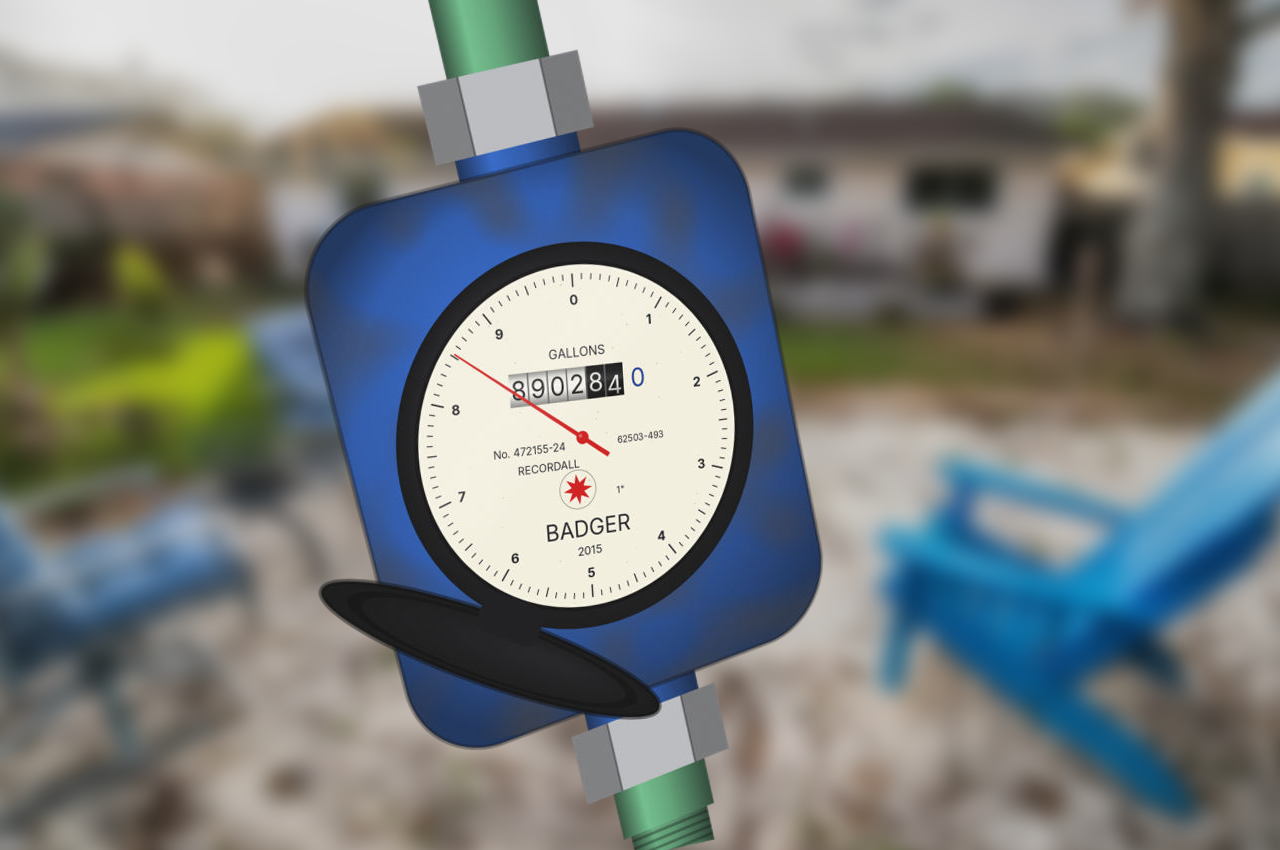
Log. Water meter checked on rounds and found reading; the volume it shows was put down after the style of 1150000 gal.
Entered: 8902838.5 gal
